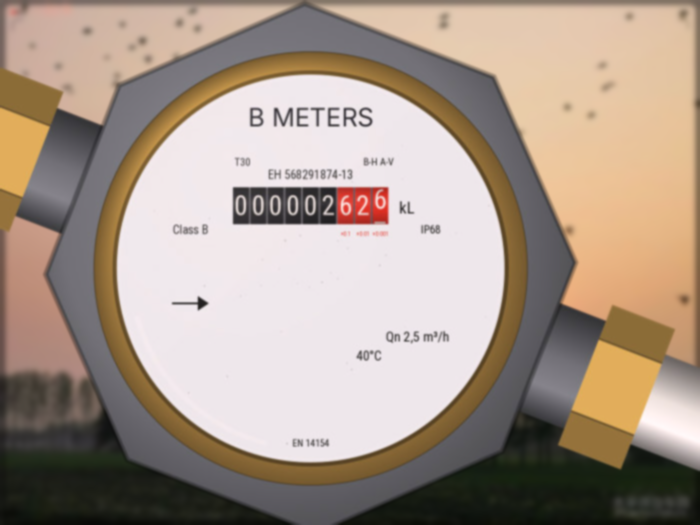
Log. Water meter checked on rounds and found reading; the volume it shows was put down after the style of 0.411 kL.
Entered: 2.626 kL
